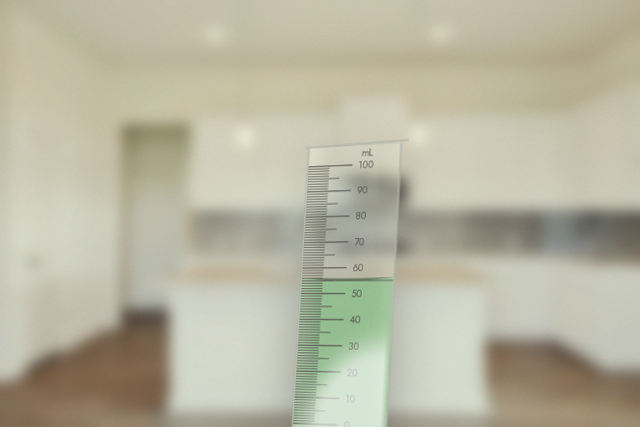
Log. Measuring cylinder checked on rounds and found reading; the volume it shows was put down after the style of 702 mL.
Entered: 55 mL
